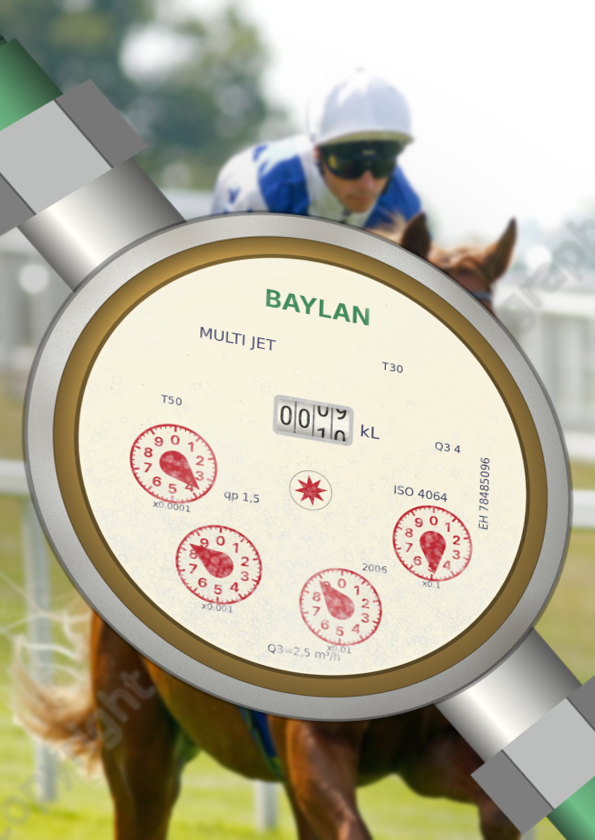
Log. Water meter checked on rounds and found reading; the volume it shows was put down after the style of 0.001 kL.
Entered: 9.4883 kL
